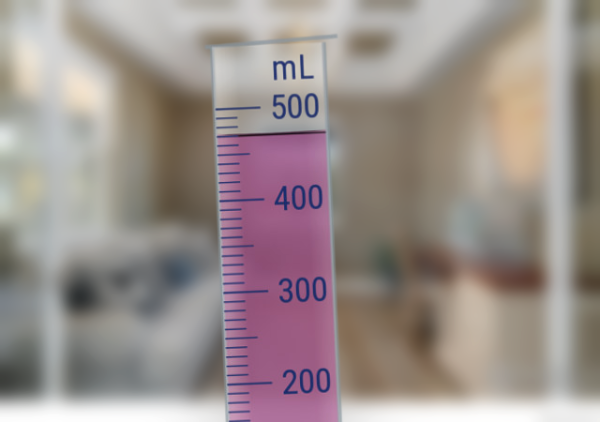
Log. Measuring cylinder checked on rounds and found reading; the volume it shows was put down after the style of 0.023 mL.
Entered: 470 mL
